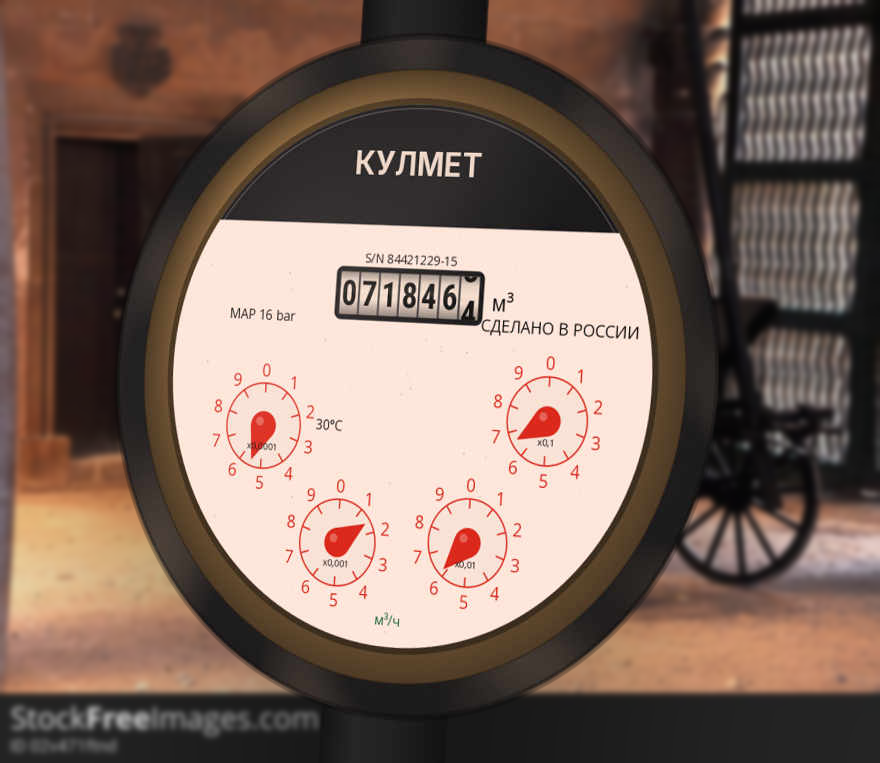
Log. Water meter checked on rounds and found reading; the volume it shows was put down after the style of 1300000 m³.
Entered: 718463.6615 m³
